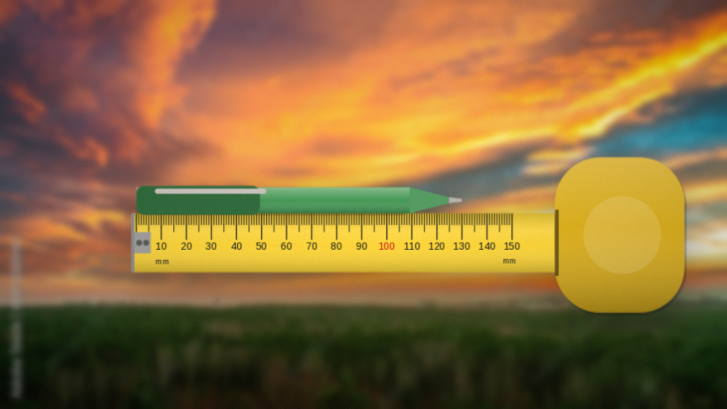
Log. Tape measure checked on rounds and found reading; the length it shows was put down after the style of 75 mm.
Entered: 130 mm
